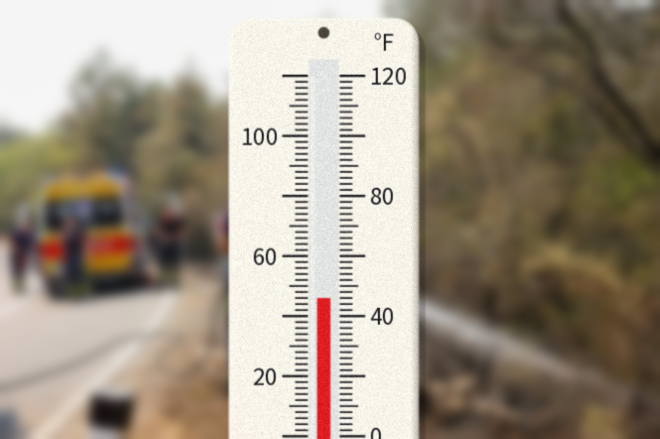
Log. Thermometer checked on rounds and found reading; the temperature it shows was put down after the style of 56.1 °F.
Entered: 46 °F
